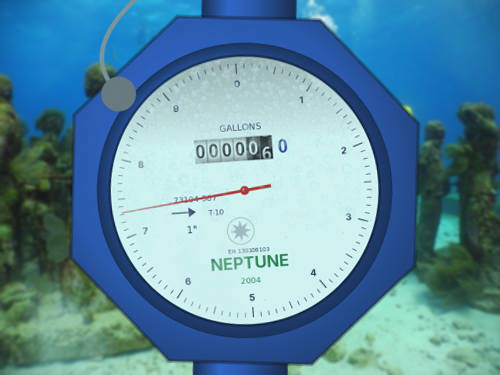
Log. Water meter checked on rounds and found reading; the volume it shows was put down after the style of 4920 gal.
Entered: 57.3 gal
